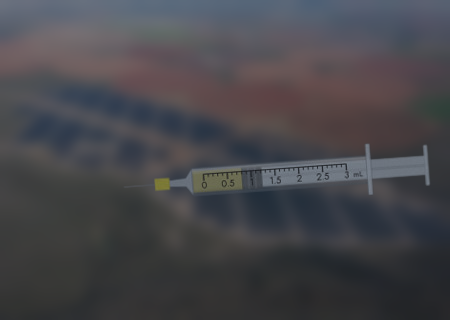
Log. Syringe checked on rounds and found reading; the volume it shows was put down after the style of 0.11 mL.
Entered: 0.8 mL
